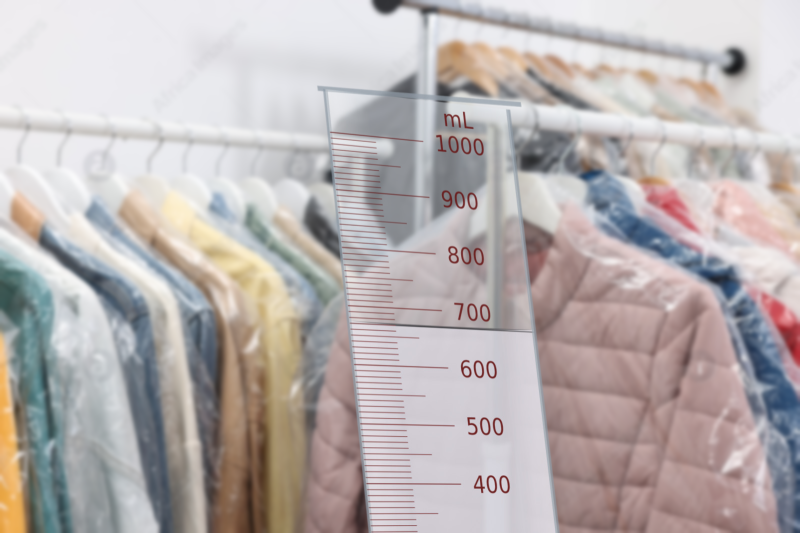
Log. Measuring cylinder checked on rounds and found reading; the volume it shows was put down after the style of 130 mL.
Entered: 670 mL
